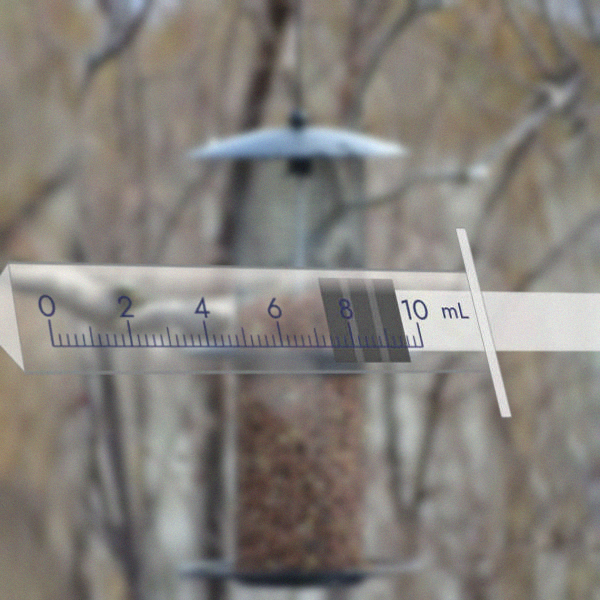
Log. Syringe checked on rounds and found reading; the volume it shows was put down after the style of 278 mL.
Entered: 7.4 mL
